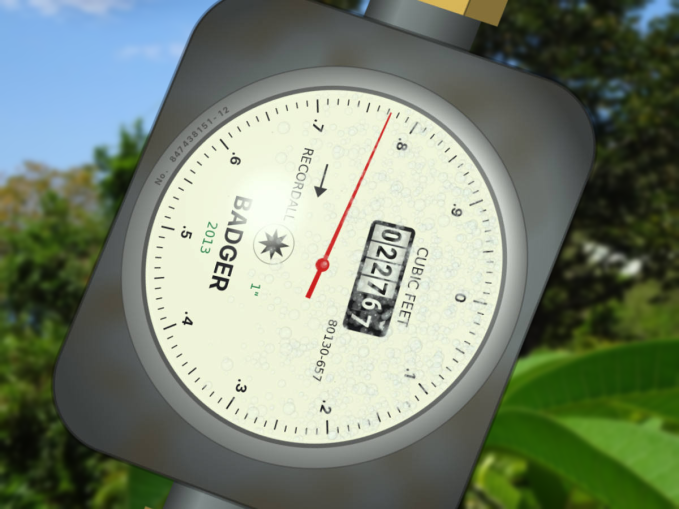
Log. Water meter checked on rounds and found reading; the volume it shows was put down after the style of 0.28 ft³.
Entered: 22766.77 ft³
